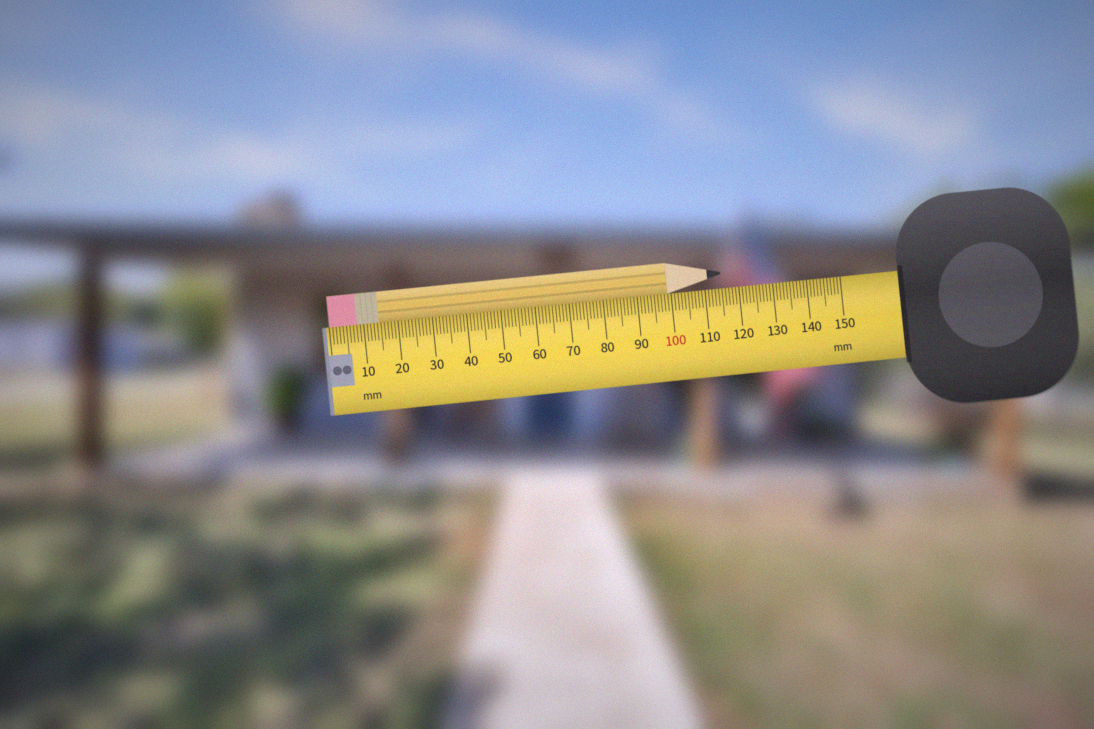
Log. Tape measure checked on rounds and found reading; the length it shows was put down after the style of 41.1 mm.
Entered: 115 mm
